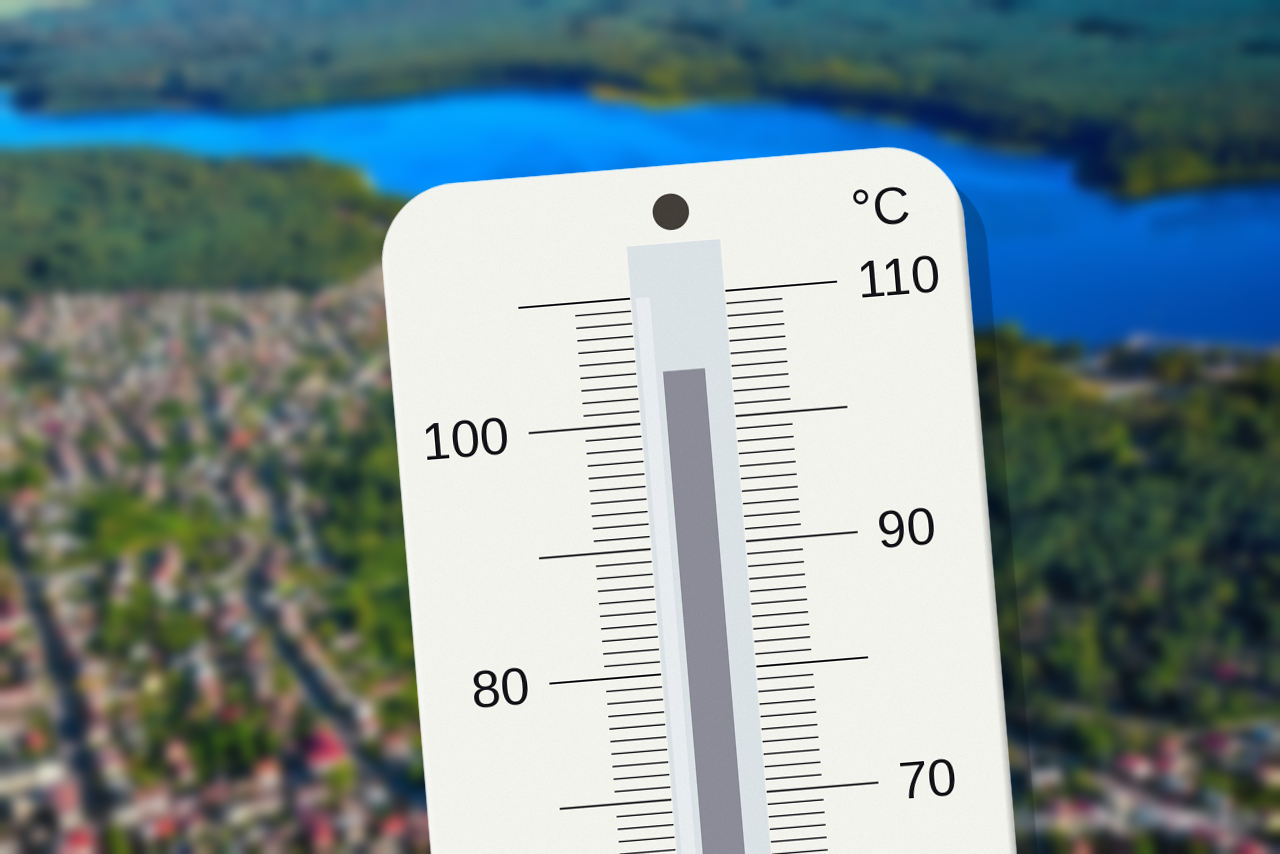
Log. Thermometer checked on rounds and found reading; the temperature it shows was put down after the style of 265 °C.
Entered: 104 °C
